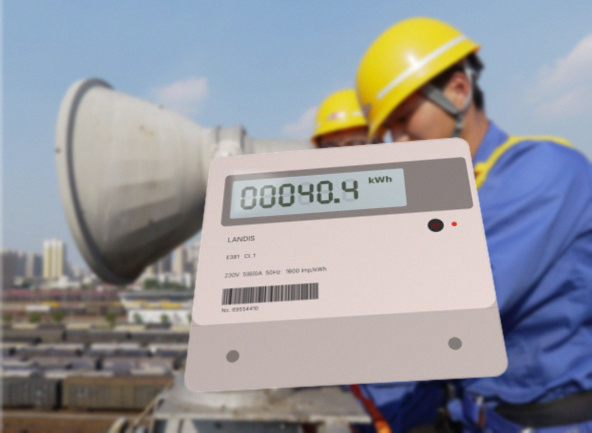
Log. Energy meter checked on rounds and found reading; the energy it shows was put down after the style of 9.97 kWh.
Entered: 40.4 kWh
